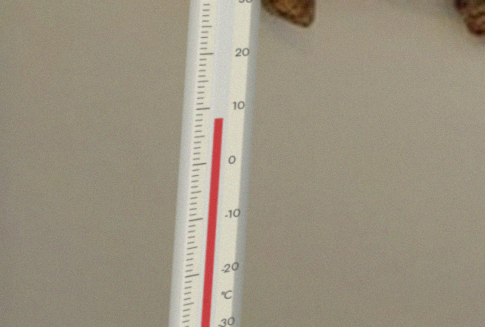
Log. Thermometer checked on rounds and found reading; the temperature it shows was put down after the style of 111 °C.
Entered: 8 °C
